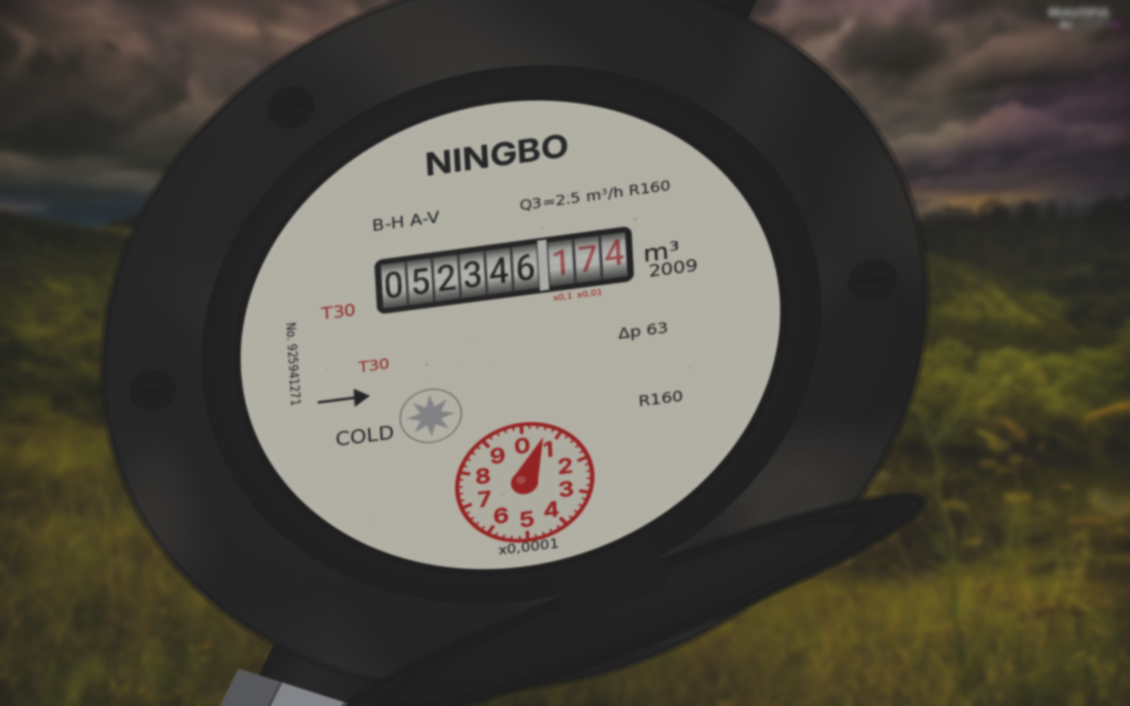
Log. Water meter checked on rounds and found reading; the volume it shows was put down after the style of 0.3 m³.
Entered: 52346.1740 m³
